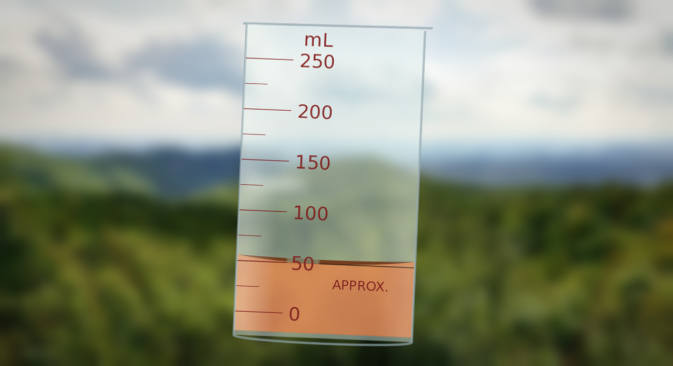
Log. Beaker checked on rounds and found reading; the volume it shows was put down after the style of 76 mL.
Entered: 50 mL
